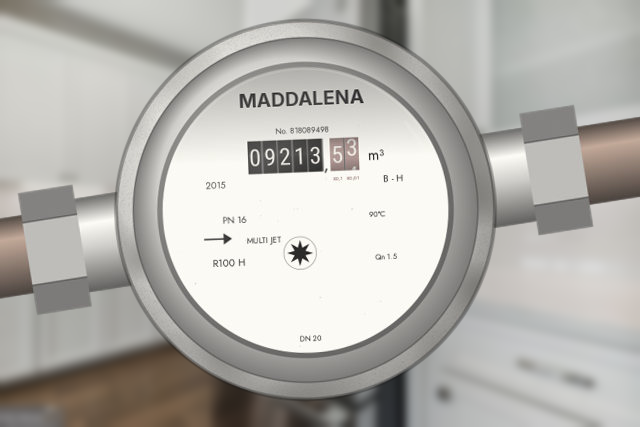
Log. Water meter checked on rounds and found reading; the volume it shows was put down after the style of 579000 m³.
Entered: 9213.53 m³
